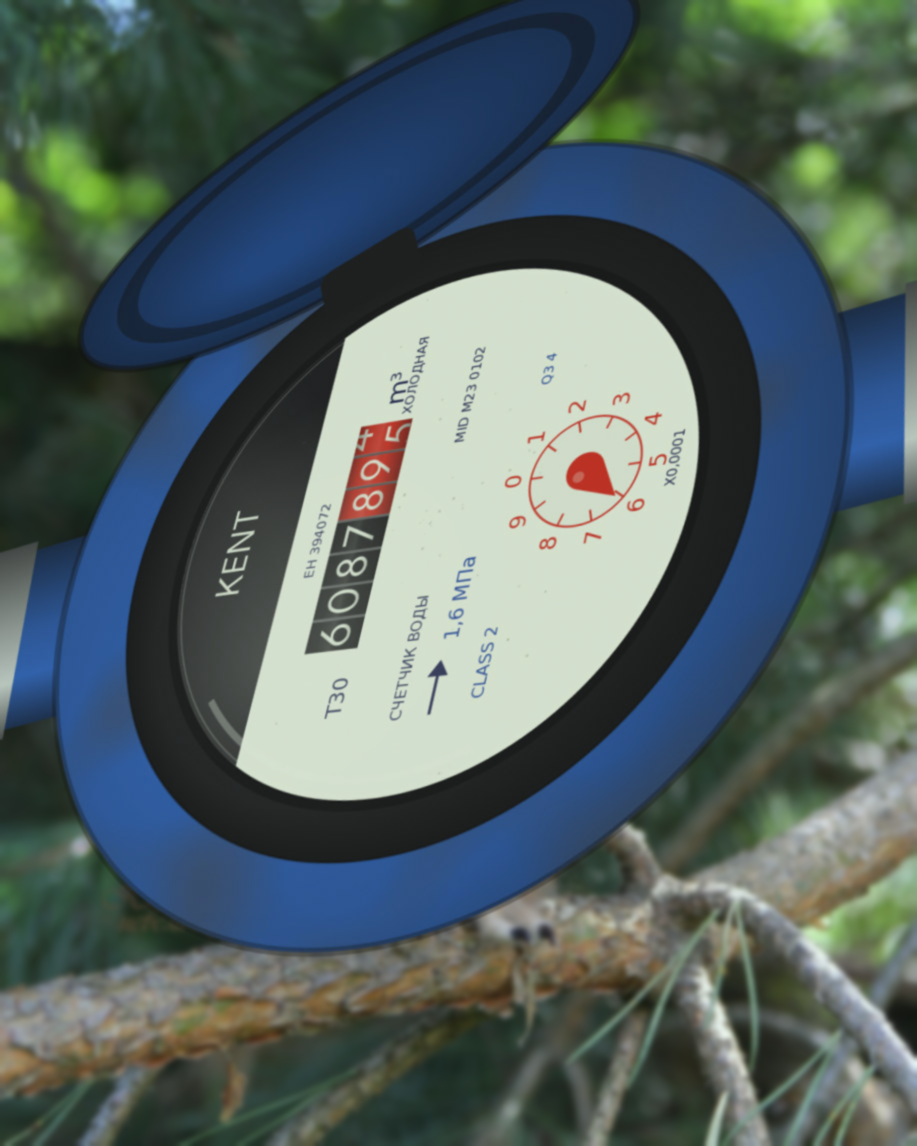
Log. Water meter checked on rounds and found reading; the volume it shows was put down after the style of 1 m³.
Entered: 6087.8946 m³
